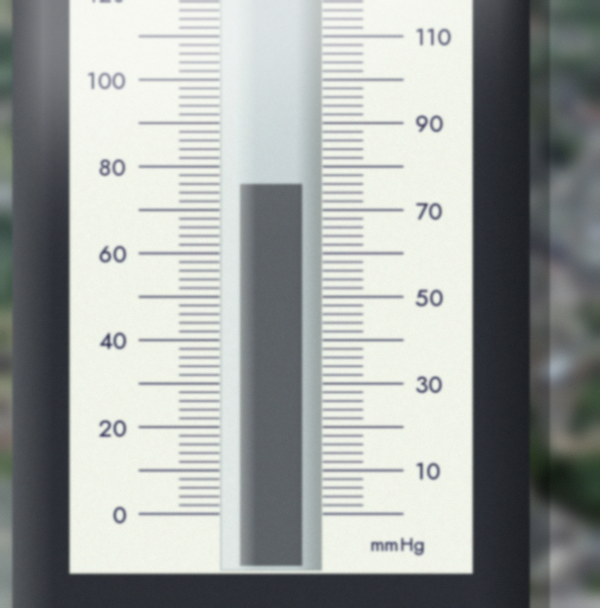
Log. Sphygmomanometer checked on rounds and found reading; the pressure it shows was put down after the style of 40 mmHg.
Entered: 76 mmHg
